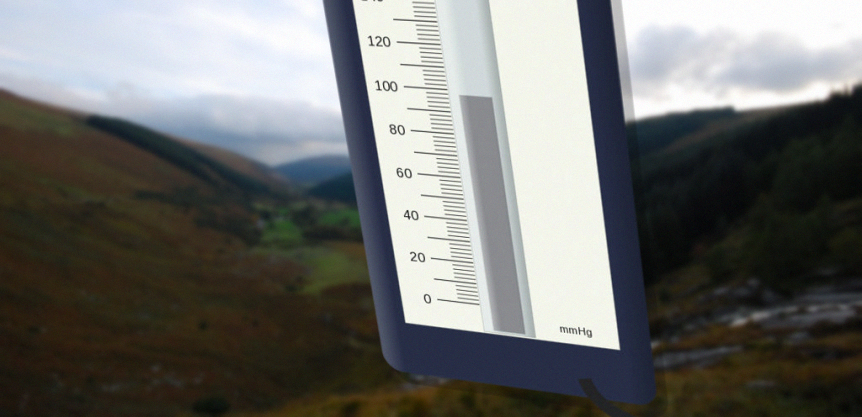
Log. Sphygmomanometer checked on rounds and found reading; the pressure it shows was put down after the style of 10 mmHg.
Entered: 98 mmHg
